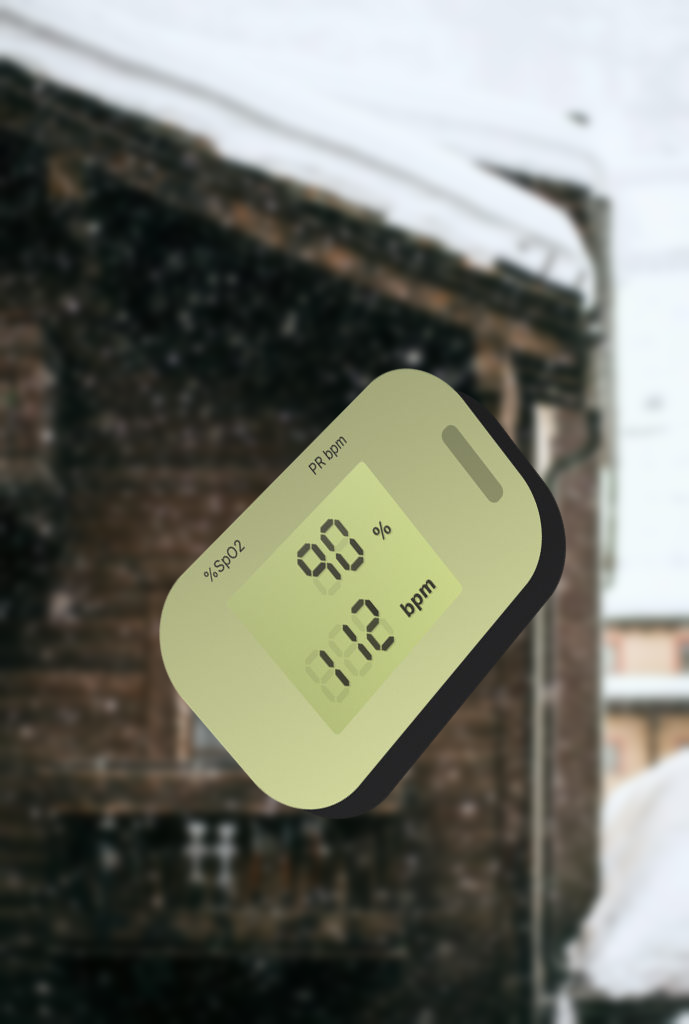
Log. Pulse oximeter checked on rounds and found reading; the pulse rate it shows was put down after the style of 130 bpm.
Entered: 112 bpm
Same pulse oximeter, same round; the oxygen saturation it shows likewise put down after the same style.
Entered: 90 %
